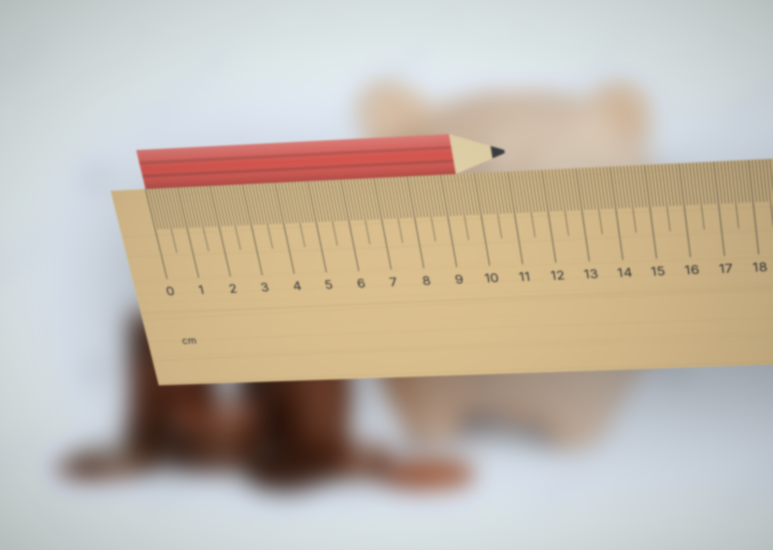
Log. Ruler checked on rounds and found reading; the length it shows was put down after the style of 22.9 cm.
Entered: 11 cm
